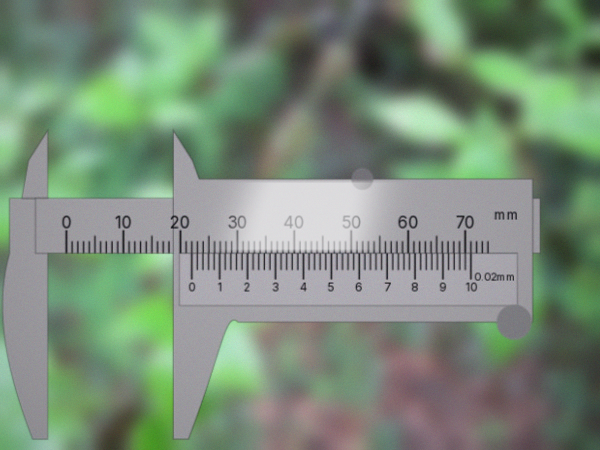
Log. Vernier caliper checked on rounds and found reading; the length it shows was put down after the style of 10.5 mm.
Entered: 22.0 mm
